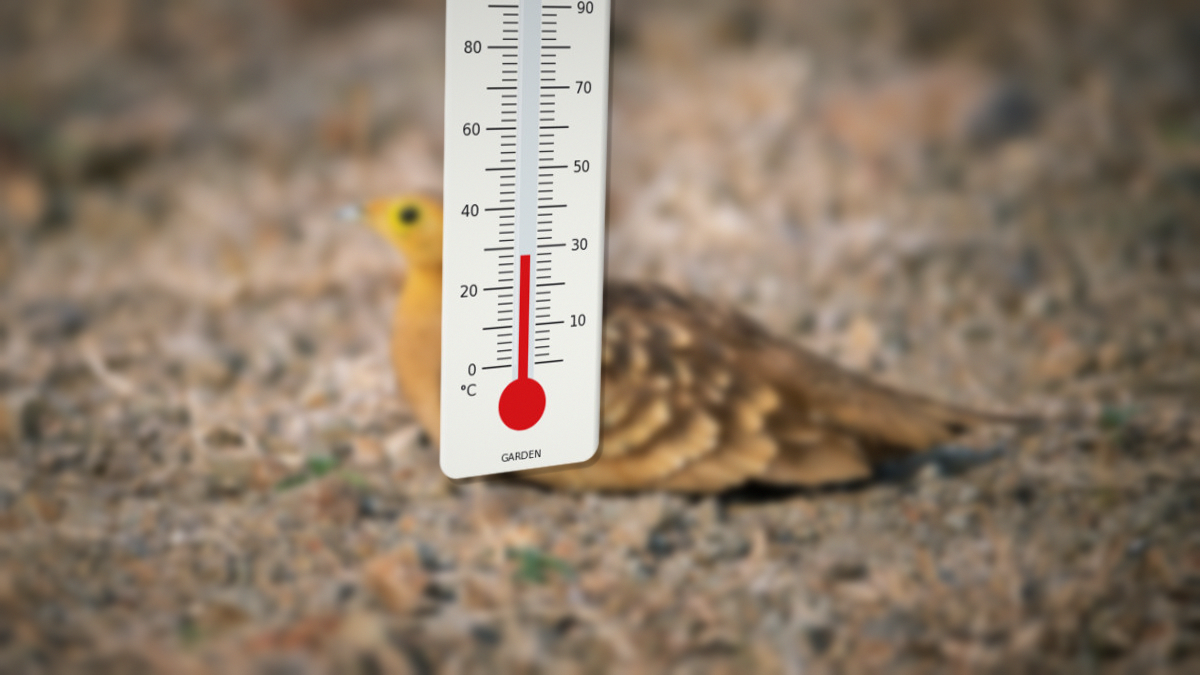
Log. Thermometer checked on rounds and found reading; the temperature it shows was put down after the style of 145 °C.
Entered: 28 °C
